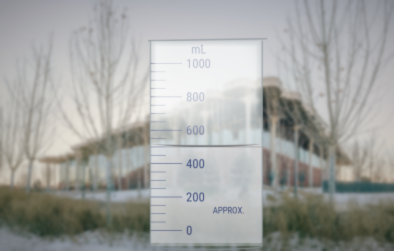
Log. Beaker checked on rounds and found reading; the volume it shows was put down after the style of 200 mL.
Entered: 500 mL
